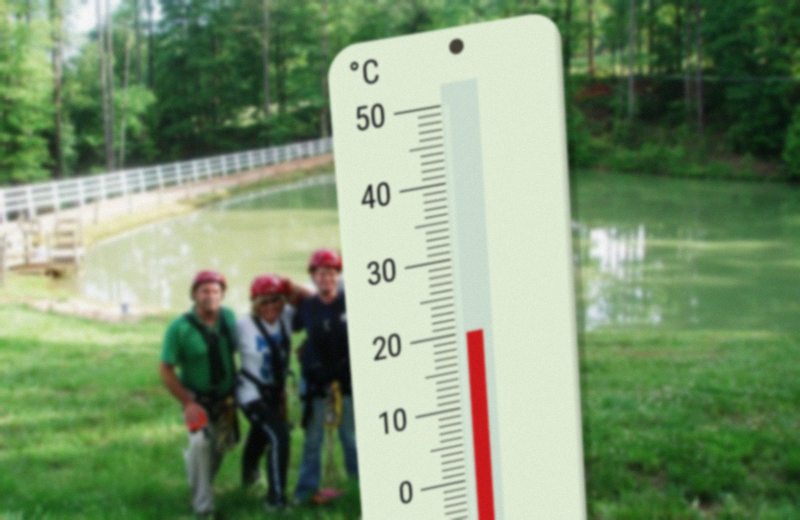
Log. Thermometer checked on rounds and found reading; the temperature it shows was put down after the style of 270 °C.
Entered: 20 °C
